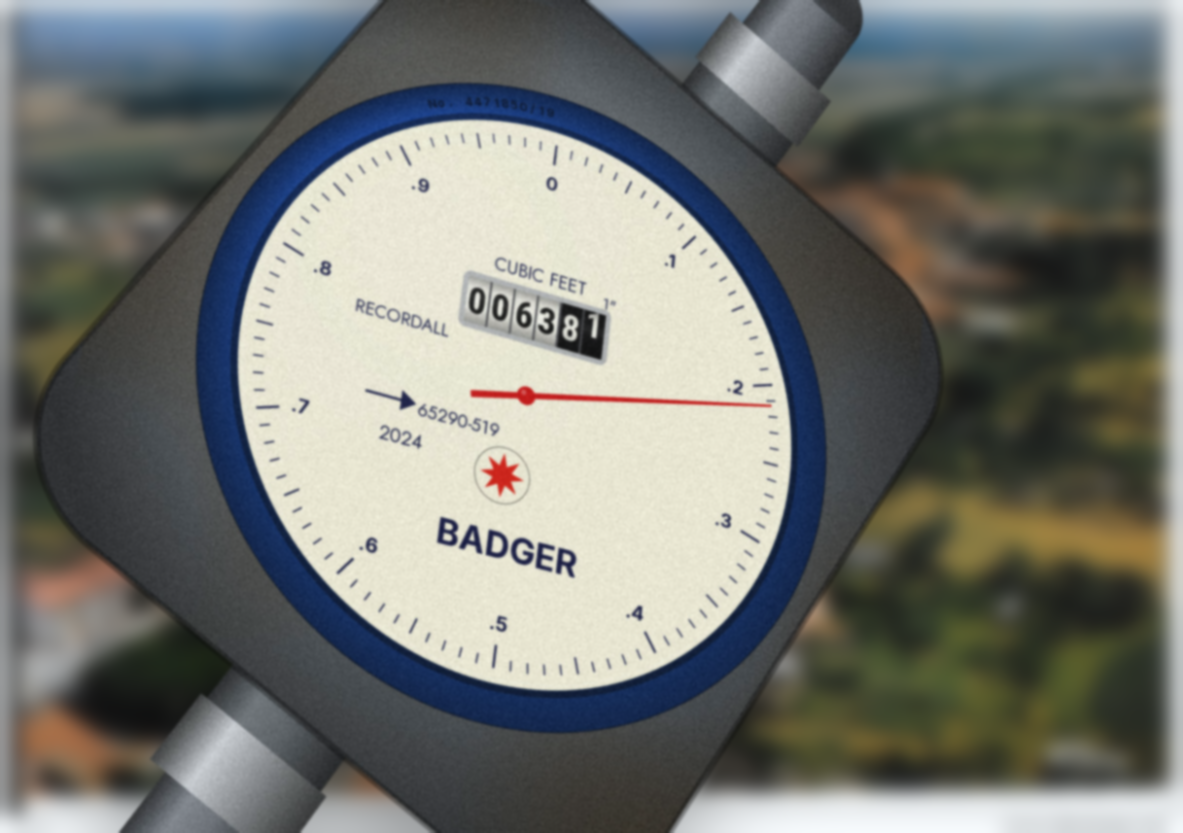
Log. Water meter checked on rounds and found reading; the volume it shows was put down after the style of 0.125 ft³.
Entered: 6381.21 ft³
